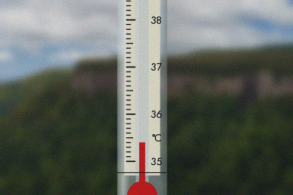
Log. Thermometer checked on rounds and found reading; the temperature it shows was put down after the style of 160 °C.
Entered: 35.4 °C
